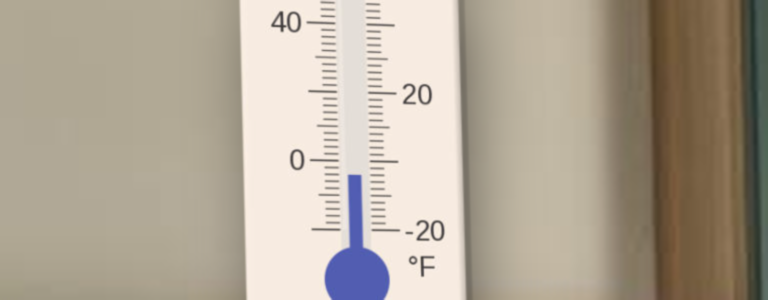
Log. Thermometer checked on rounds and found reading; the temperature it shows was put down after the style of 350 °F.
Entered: -4 °F
